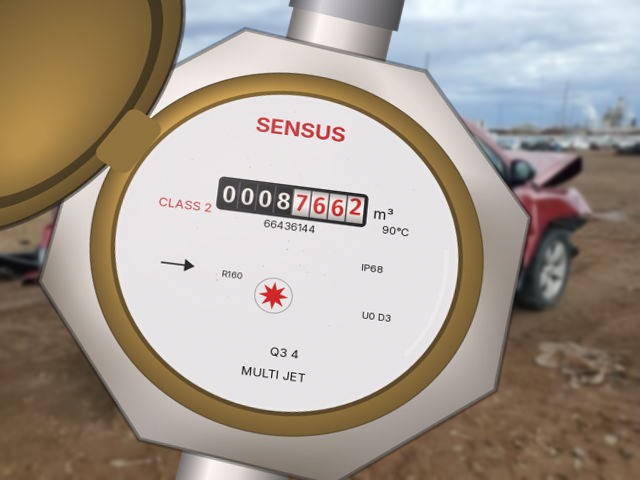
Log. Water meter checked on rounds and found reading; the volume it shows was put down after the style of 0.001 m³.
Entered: 8.7662 m³
